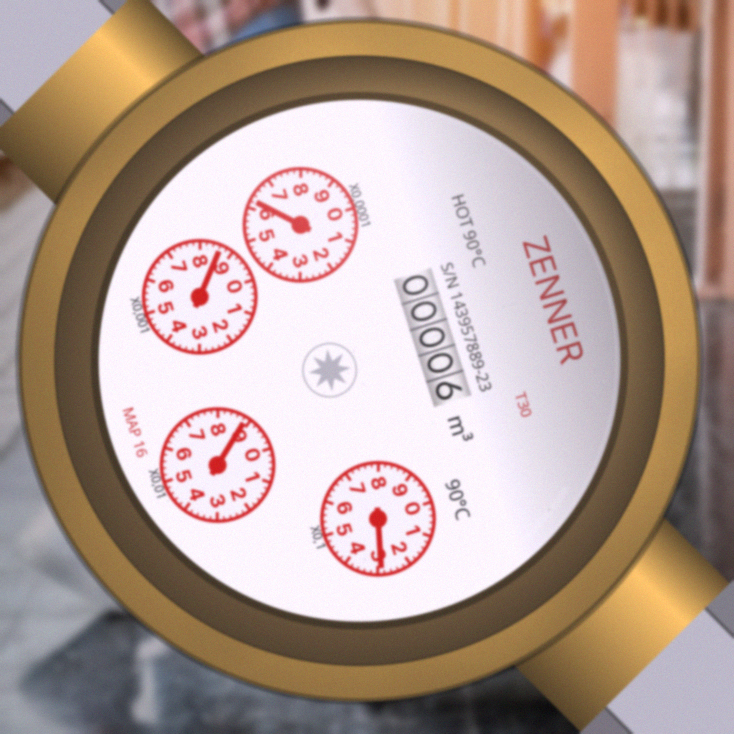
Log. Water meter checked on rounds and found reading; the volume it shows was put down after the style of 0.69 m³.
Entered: 6.2886 m³
